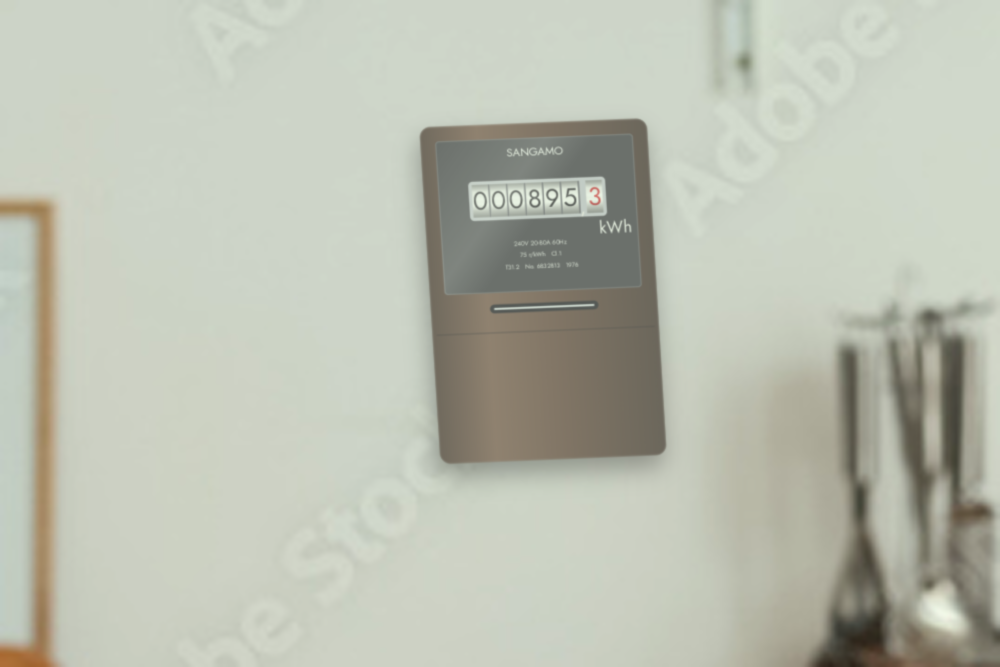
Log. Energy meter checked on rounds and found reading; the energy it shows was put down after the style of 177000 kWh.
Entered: 895.3 kWh
